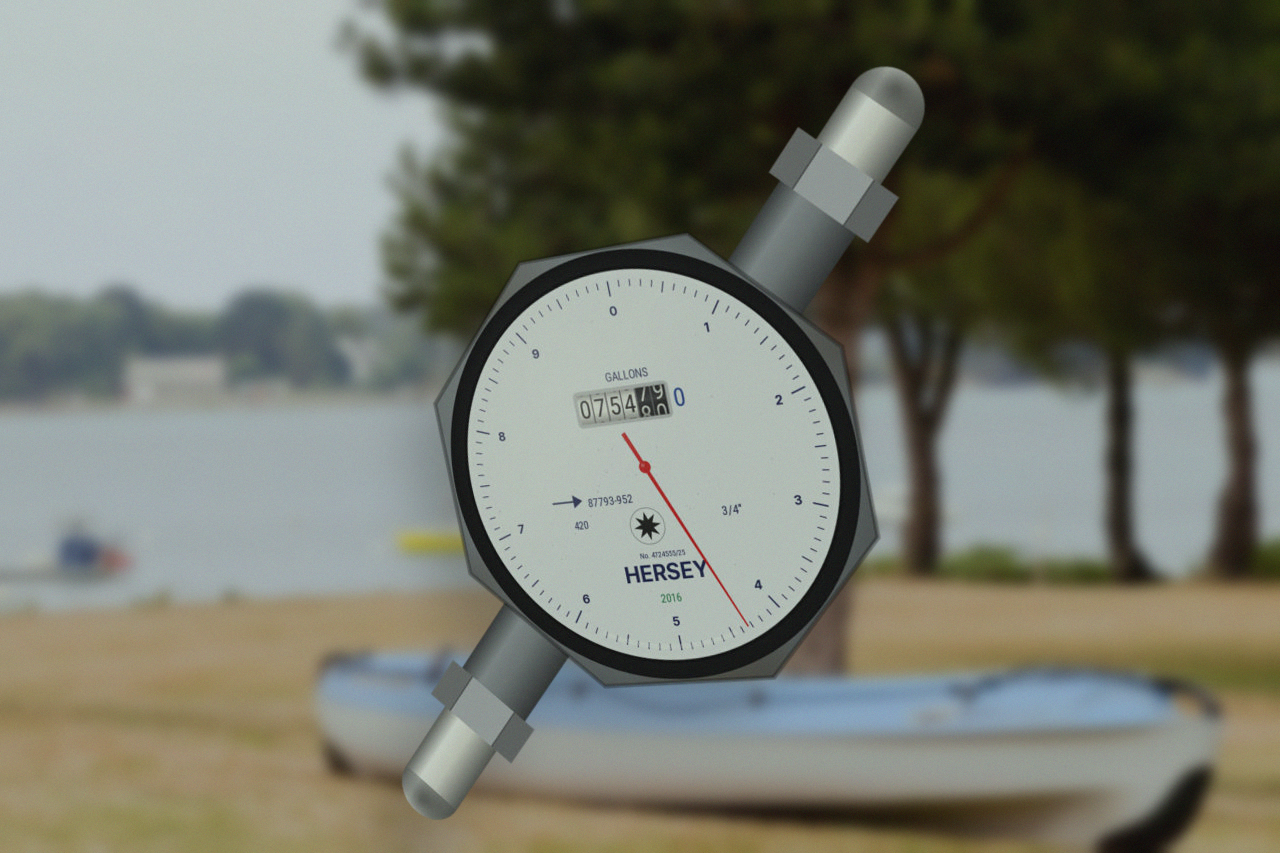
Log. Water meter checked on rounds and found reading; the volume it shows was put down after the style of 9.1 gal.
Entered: 754794.3 gal
